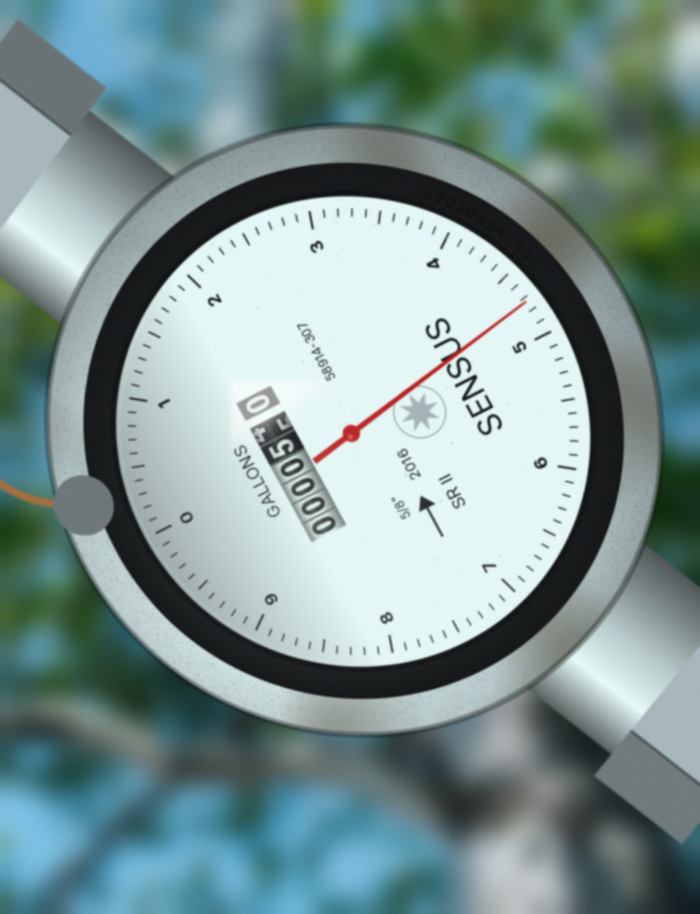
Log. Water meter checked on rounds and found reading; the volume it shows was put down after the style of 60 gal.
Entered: 544.7 gal
